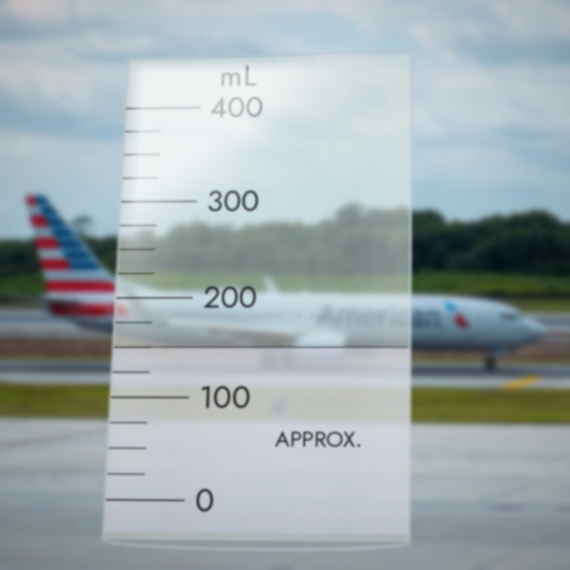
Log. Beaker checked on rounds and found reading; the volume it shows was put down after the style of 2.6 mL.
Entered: 150 mL
